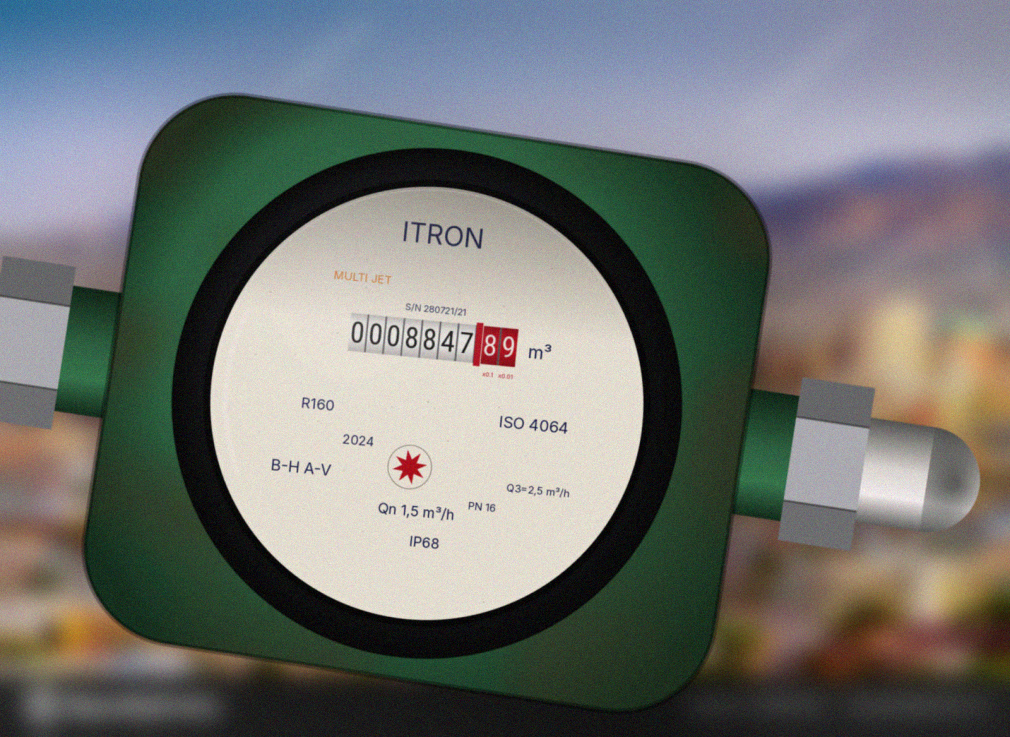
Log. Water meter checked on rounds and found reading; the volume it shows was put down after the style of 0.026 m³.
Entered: 8847.89 m³
